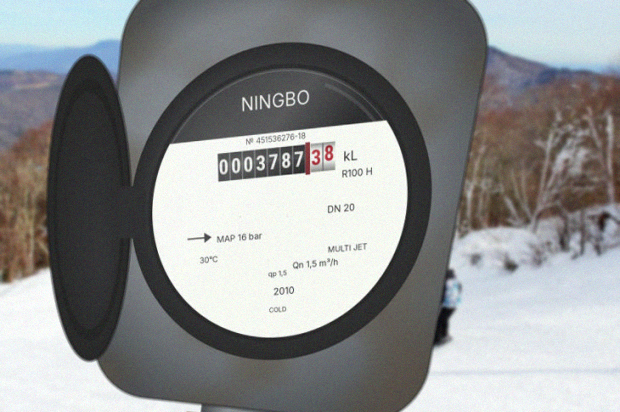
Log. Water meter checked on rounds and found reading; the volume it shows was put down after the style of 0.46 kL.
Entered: 3787.38 kL
